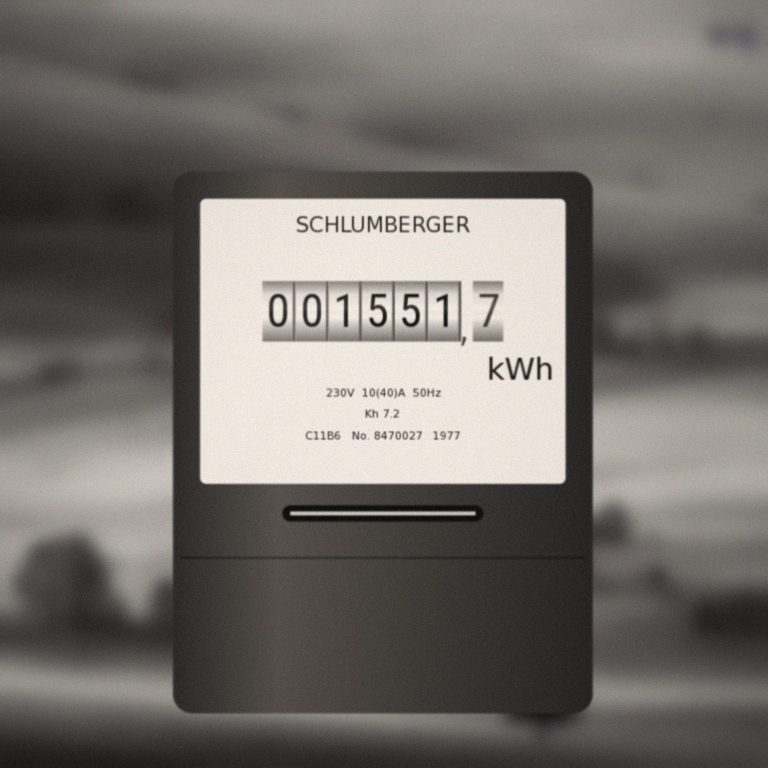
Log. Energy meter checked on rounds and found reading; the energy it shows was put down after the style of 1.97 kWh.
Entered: 1551.7 kWh
